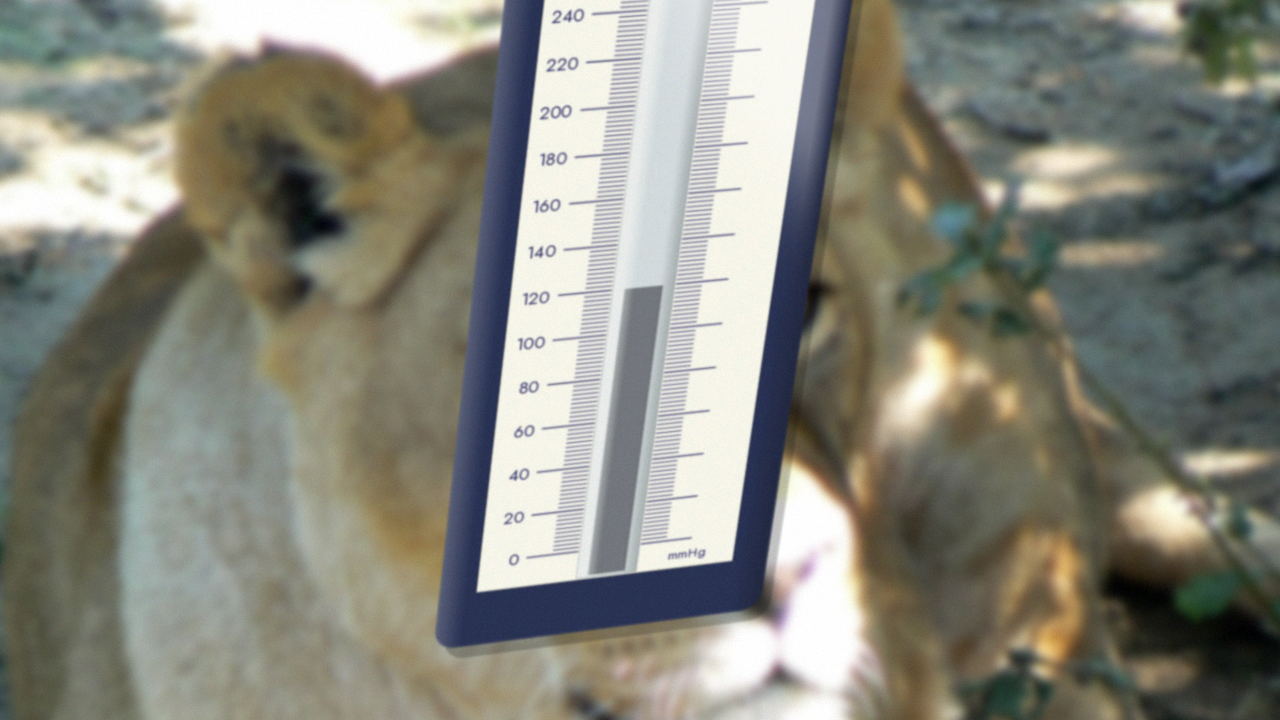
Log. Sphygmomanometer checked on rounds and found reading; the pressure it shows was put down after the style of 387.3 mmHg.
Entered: 120 mmHg
